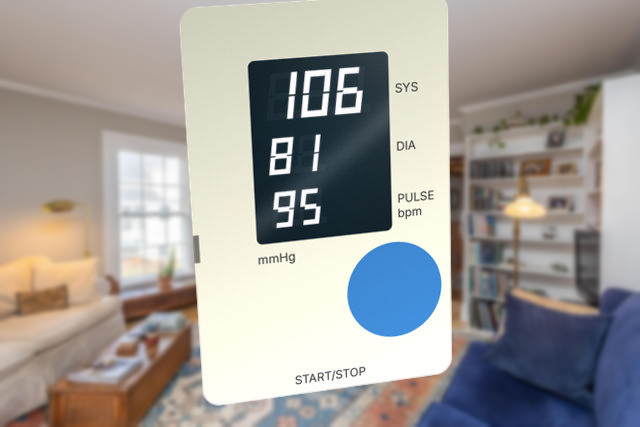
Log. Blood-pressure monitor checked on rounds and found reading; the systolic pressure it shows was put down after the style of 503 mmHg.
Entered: 106 mmHg
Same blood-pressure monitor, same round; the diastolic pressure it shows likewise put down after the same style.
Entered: 81 mmHg
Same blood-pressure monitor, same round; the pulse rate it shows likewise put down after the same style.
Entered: 95 bpm
